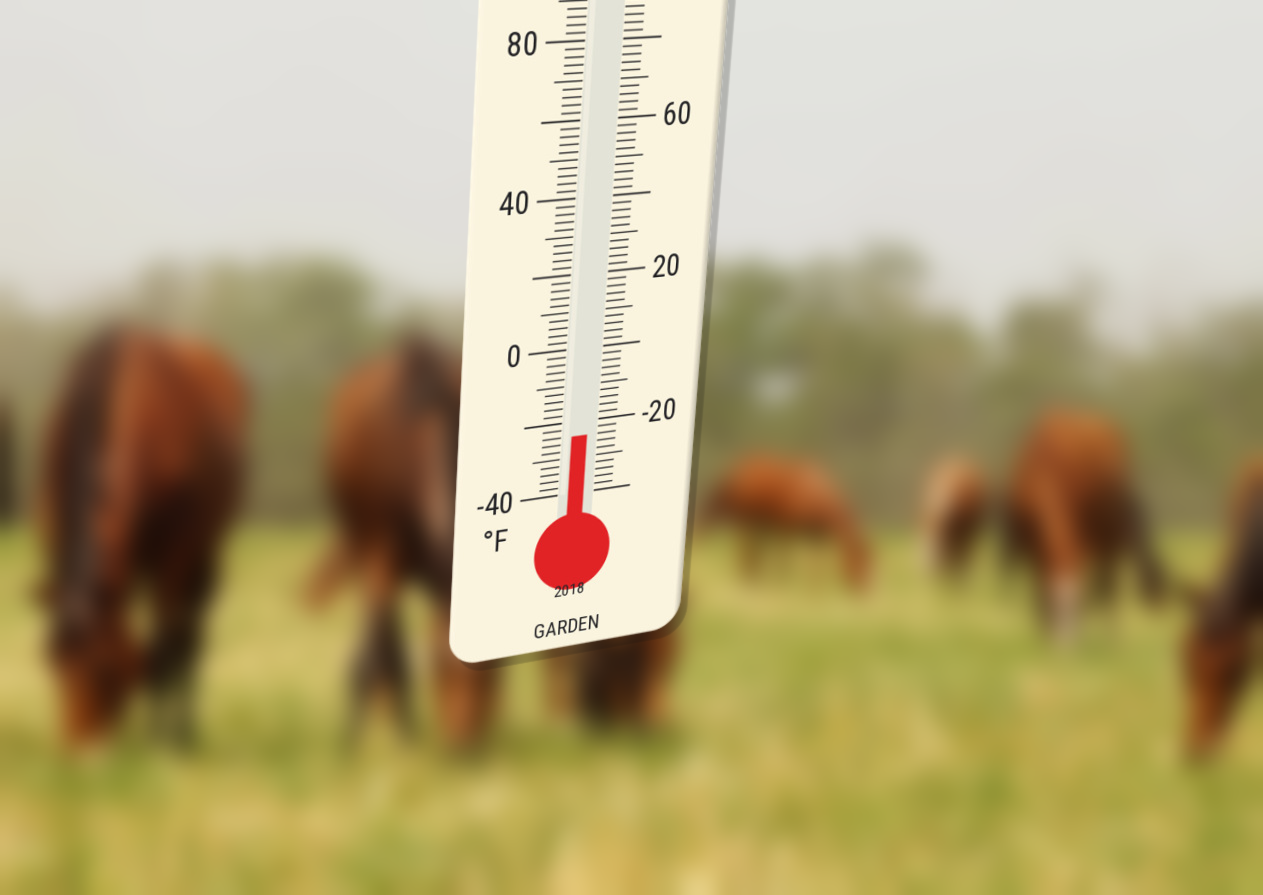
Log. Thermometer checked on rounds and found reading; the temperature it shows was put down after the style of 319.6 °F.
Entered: -24 °F
